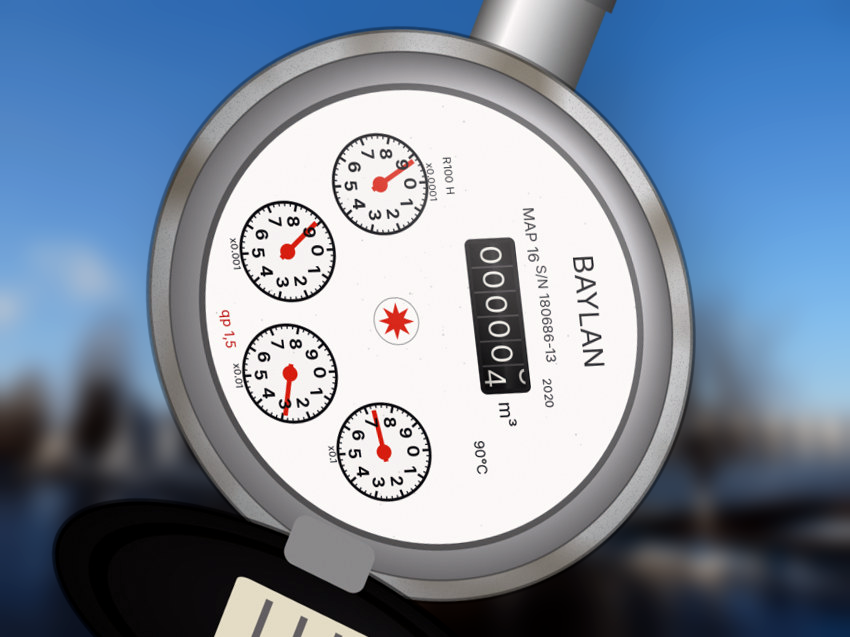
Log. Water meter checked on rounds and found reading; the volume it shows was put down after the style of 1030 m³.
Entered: 3.7289 m³
